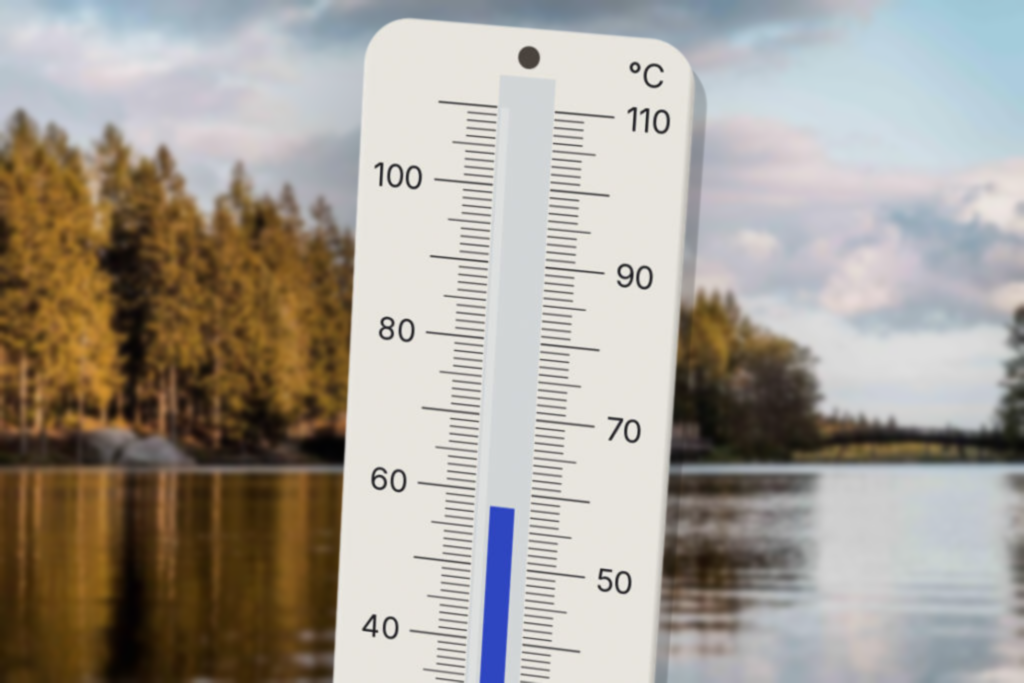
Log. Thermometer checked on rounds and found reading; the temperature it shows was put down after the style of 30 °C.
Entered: 58 °C
